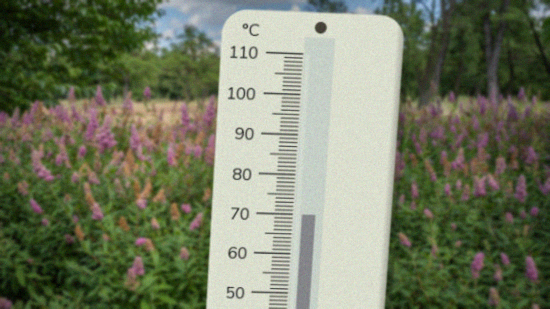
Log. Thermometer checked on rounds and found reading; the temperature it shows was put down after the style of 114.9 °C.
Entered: 70 °C
